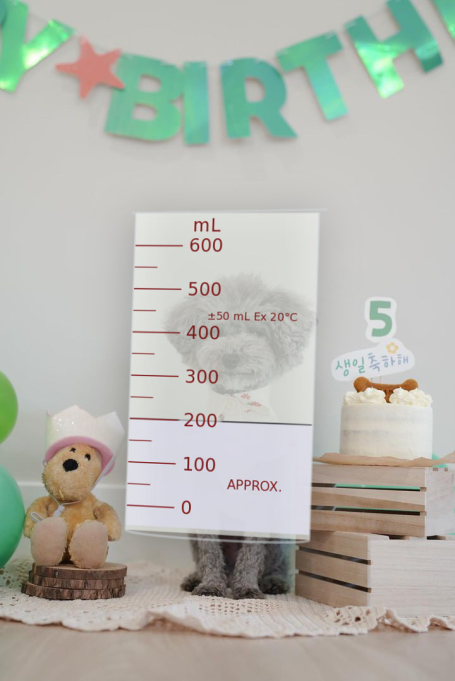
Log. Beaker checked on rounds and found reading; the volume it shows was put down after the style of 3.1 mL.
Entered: 200 mL
